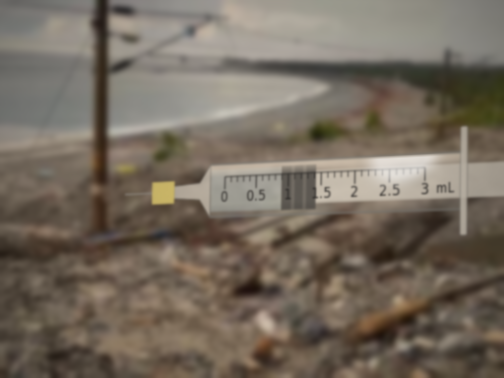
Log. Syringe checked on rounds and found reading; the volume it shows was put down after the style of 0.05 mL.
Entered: 0.9 mL
